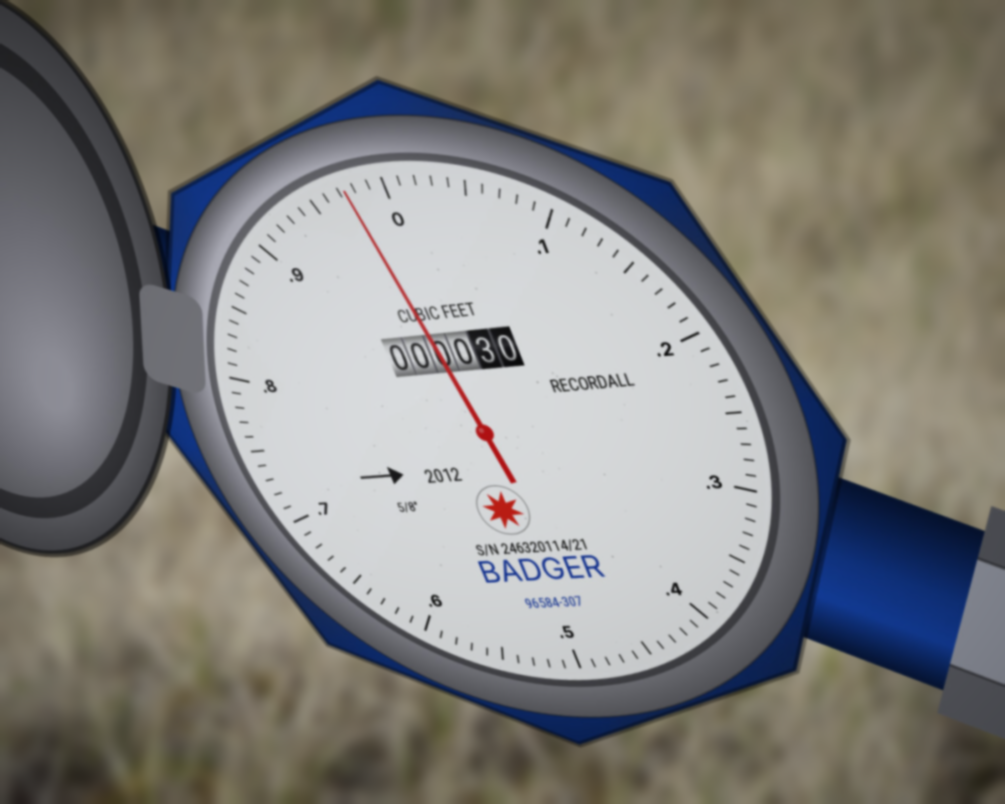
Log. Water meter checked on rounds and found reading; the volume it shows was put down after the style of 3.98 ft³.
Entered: 29.97 ft³
